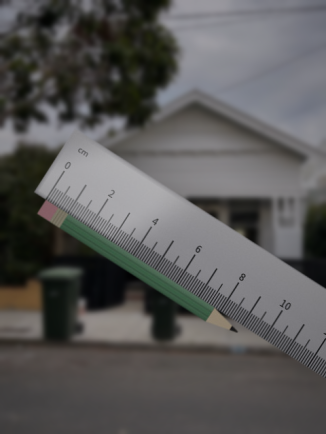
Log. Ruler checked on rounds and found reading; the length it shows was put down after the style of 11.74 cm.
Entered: 9 cm
